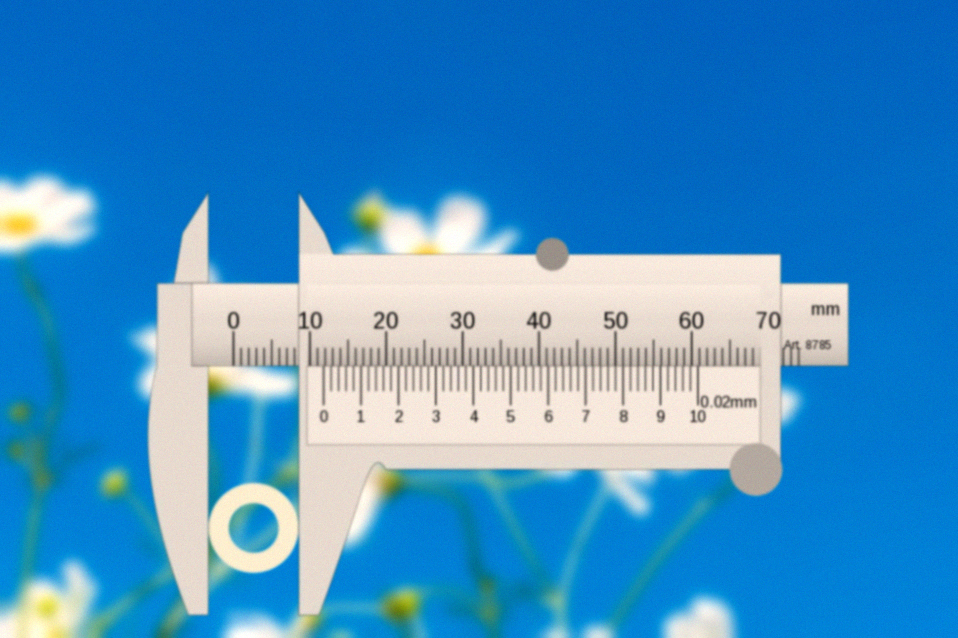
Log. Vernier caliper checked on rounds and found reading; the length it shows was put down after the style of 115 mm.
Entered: 11.8 mm
